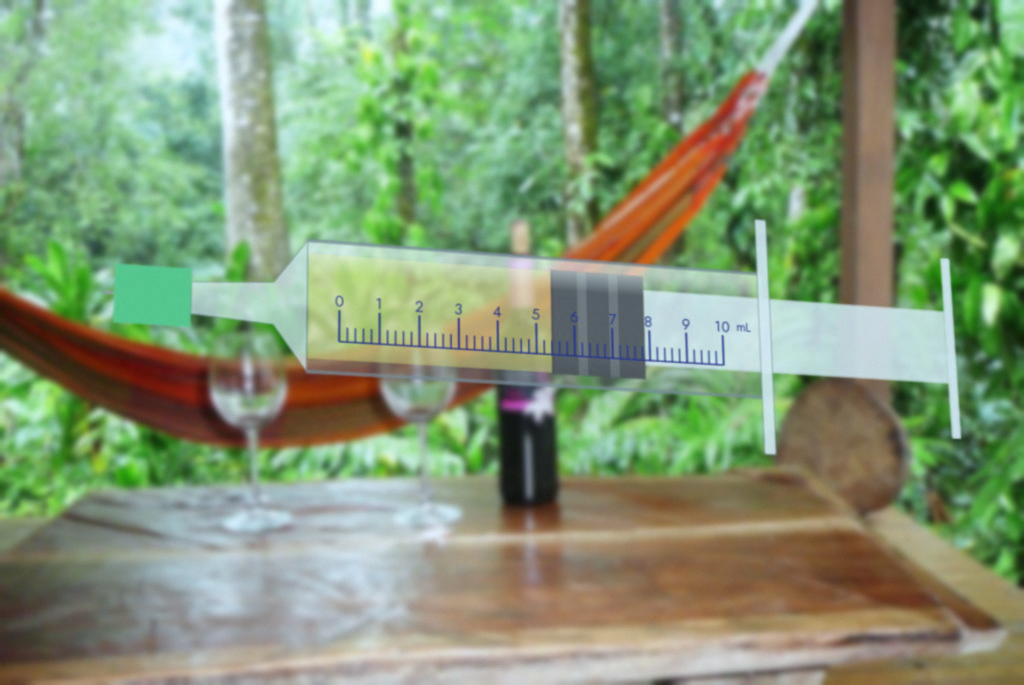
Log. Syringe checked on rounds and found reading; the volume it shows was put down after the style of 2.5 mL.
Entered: 5.4 mL
